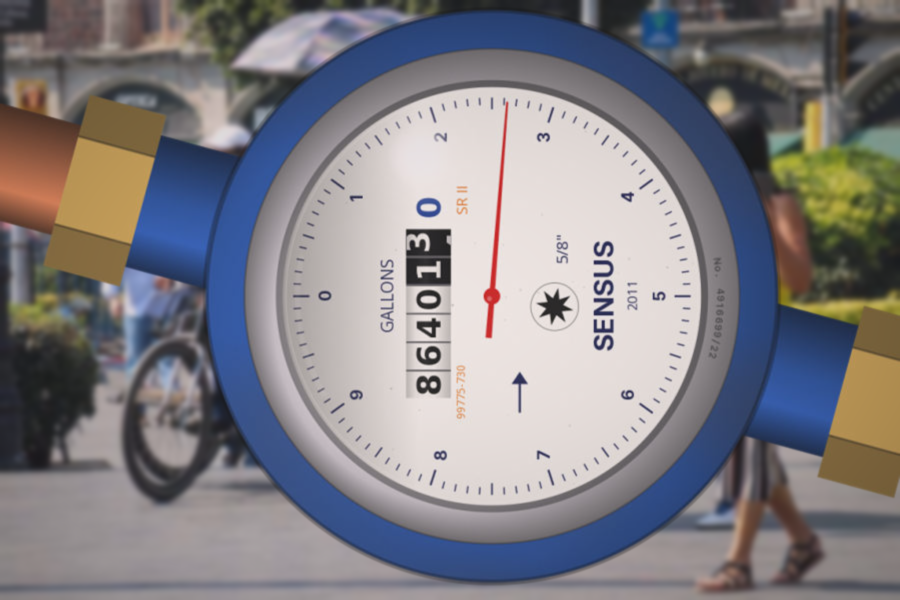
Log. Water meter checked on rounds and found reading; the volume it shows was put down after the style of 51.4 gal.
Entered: 8640132.6 gal
